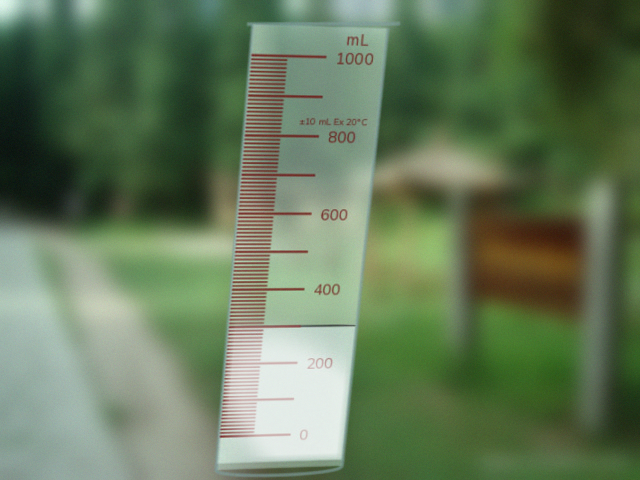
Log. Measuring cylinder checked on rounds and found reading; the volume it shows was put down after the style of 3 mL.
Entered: 300 mL
